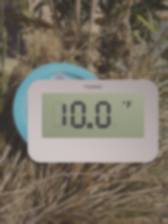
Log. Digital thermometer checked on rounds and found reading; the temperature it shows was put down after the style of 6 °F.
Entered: 10.0 °F
